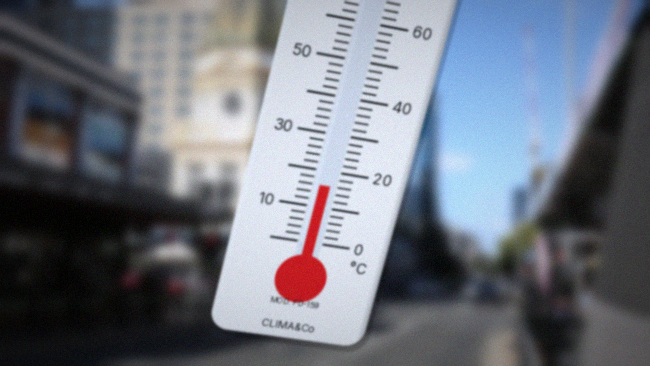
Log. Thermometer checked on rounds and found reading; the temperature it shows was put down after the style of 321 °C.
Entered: 16 °C
